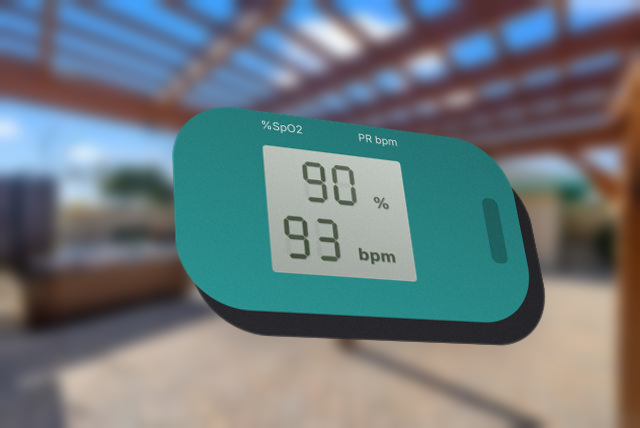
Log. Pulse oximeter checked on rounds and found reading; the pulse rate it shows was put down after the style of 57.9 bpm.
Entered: 93 bpm
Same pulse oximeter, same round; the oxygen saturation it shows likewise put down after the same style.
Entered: 90 %
